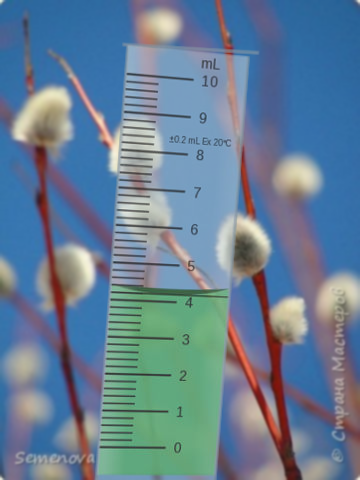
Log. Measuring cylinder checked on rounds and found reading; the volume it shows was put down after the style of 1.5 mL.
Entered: 4.2 mL
